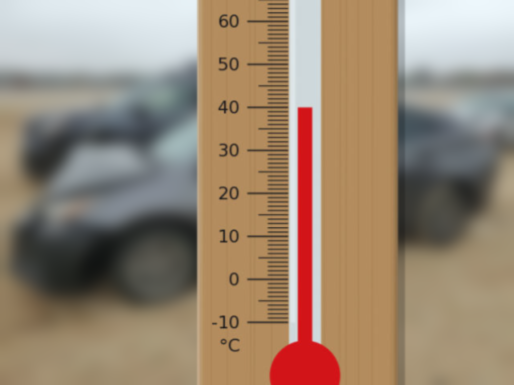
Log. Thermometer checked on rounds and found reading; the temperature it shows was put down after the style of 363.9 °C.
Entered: 40 °C
